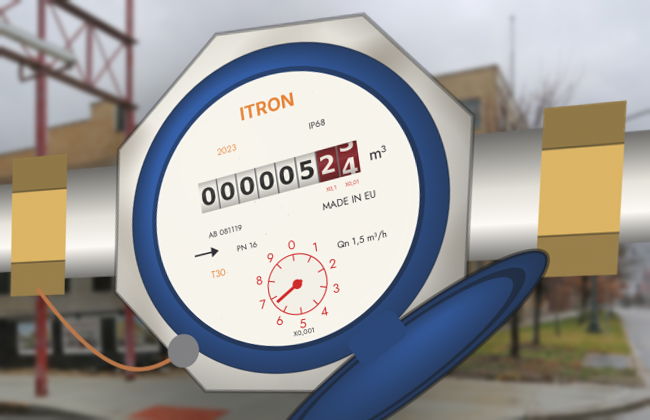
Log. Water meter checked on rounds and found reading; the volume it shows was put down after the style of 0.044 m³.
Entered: 5.236 m³
